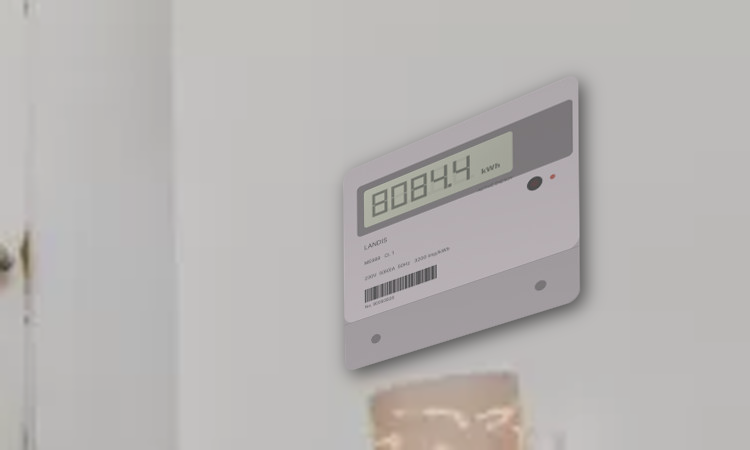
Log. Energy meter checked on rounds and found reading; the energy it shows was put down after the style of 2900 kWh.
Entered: 8084.4 kWh
